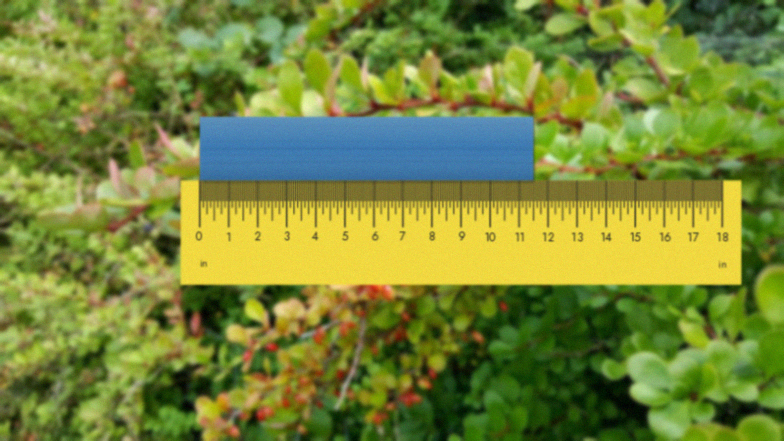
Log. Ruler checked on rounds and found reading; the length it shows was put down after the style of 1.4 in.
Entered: 11.5 in
